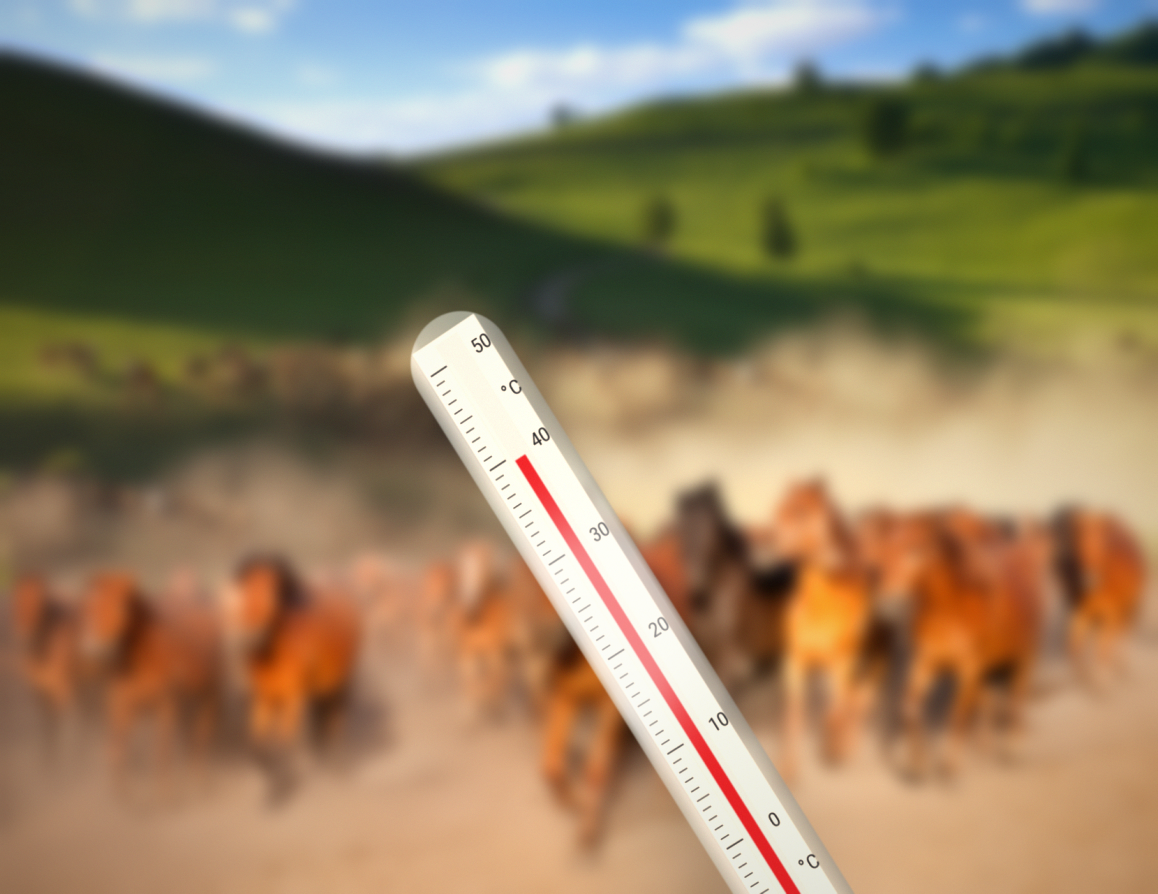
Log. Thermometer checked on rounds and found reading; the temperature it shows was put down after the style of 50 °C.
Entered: 39.5 °C
